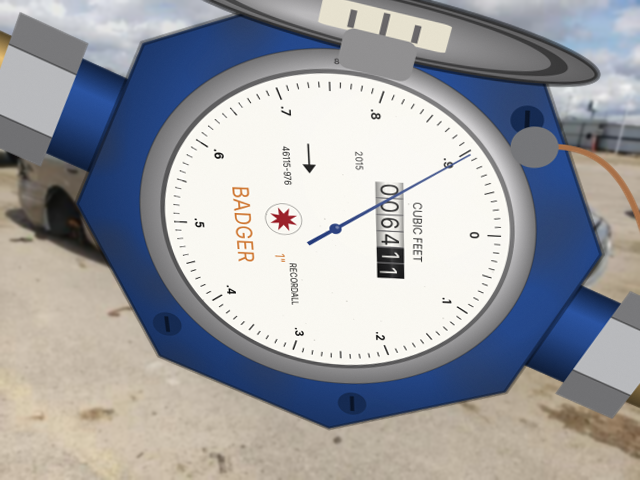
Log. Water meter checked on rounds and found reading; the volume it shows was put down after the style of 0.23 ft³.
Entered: 6410.90 ft³
